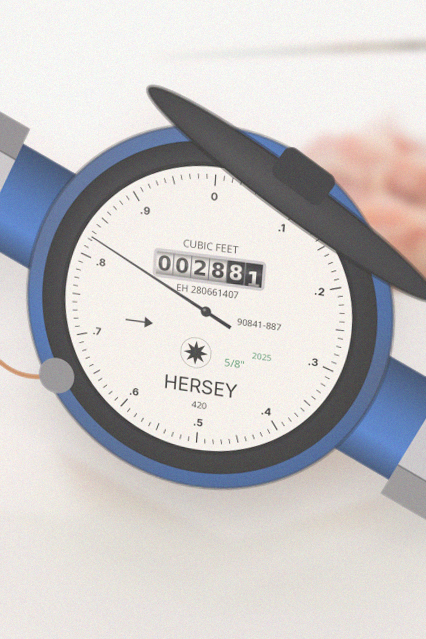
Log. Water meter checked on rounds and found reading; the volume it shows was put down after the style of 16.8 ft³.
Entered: 2880.82 ft³
